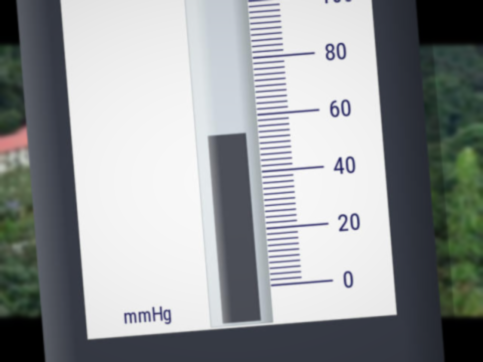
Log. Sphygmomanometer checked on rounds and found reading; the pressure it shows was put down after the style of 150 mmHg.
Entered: 54 mmHg
